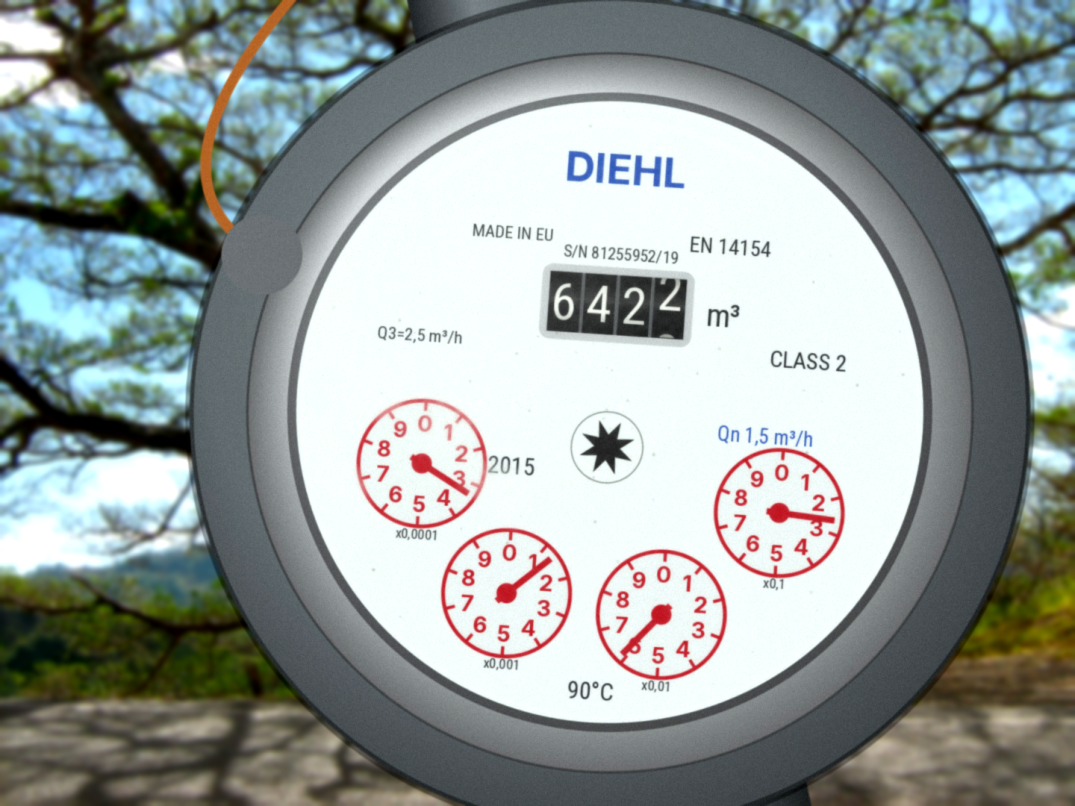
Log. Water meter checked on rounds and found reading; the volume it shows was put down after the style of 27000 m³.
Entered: 6422.2613 m³
